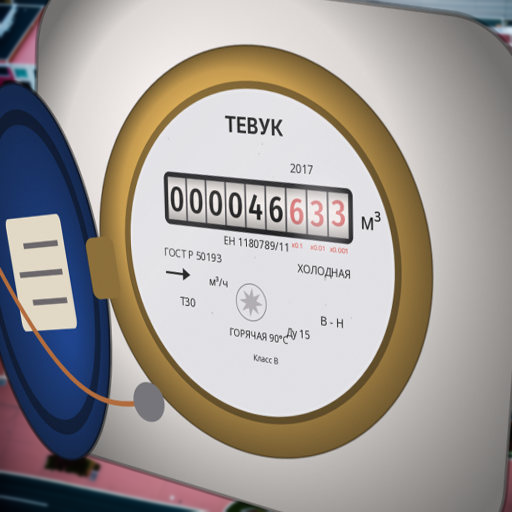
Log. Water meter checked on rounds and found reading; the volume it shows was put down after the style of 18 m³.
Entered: 46.633 m³
